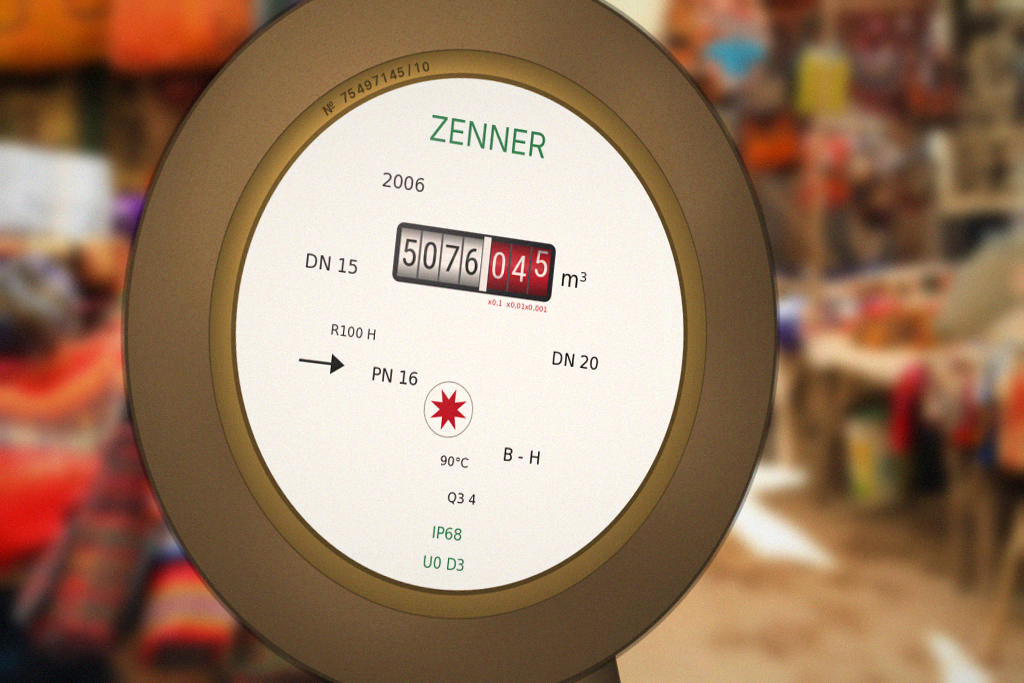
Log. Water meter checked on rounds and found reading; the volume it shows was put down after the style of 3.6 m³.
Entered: 5076.045 m³
